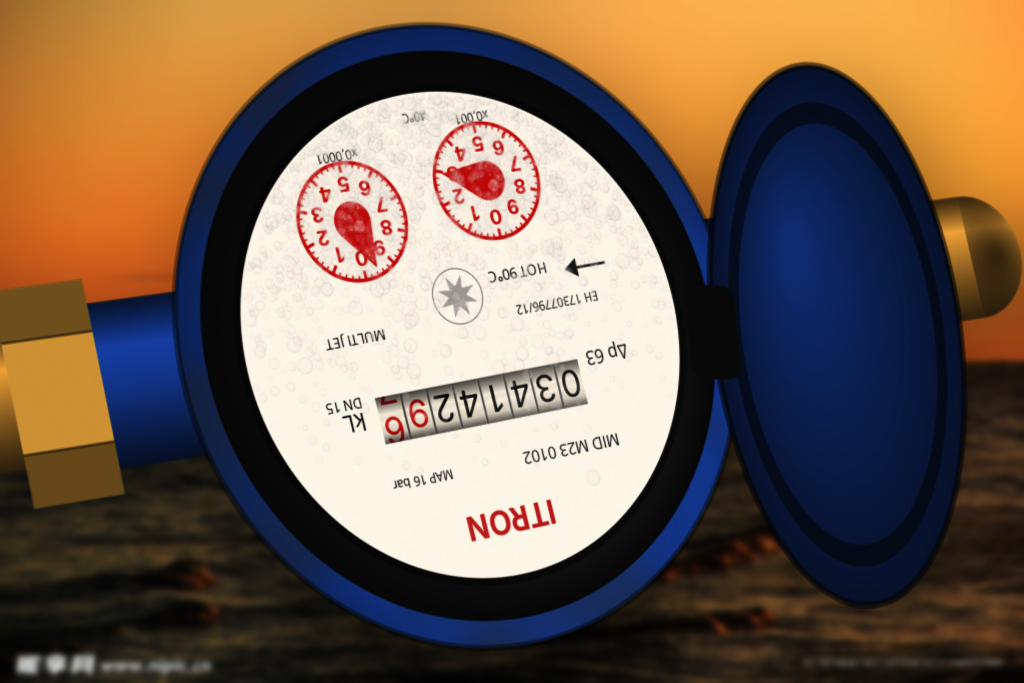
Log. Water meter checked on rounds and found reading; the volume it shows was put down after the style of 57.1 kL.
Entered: 34142.9629 kL
